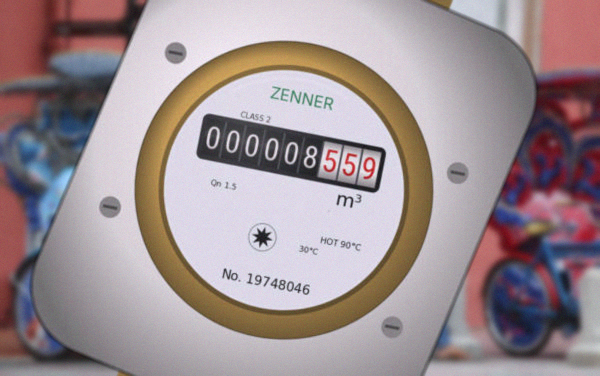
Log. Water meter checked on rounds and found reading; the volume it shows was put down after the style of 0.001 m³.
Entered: 8.559 m³
